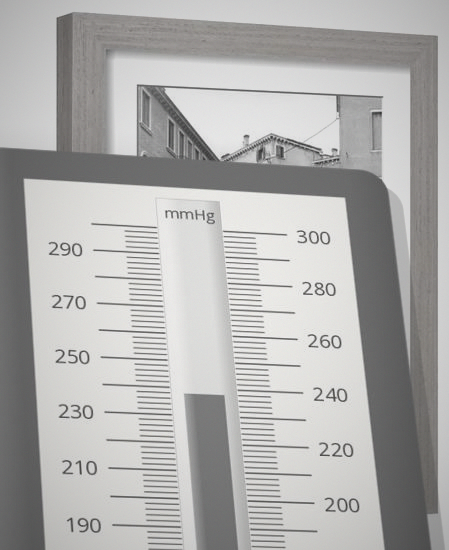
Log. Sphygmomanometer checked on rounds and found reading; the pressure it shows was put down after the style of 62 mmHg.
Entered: 238 mmHg
